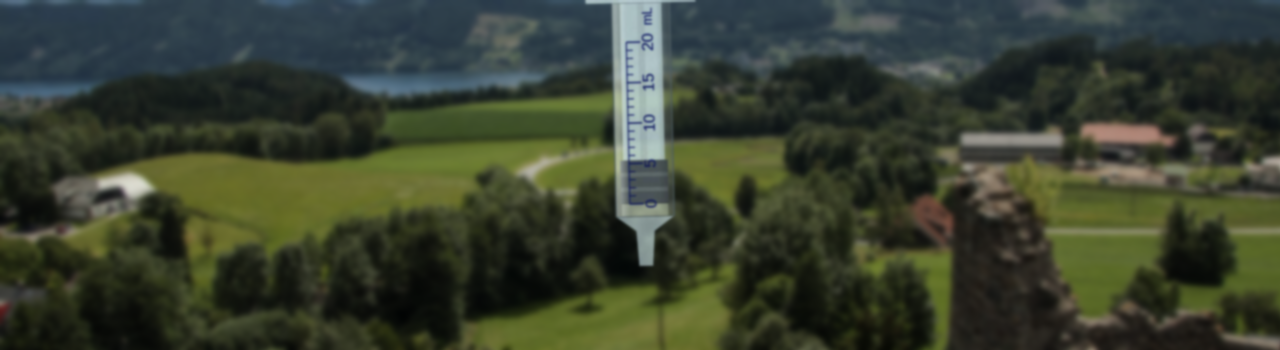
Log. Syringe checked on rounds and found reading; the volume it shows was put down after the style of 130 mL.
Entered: 0 mL
